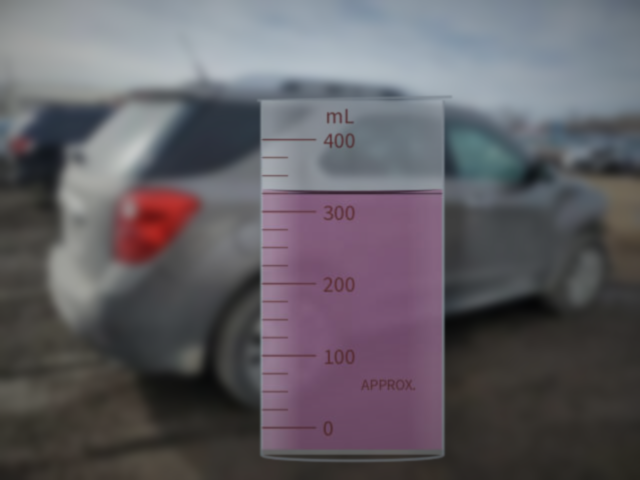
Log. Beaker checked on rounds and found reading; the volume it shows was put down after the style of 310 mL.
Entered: 325 mL
